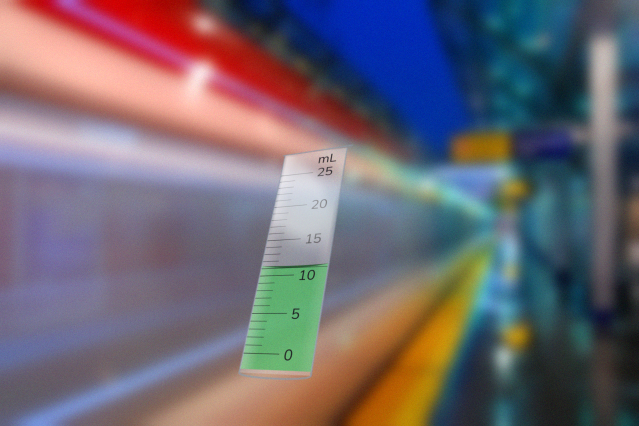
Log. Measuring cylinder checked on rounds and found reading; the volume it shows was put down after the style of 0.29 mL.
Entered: 11 mL
